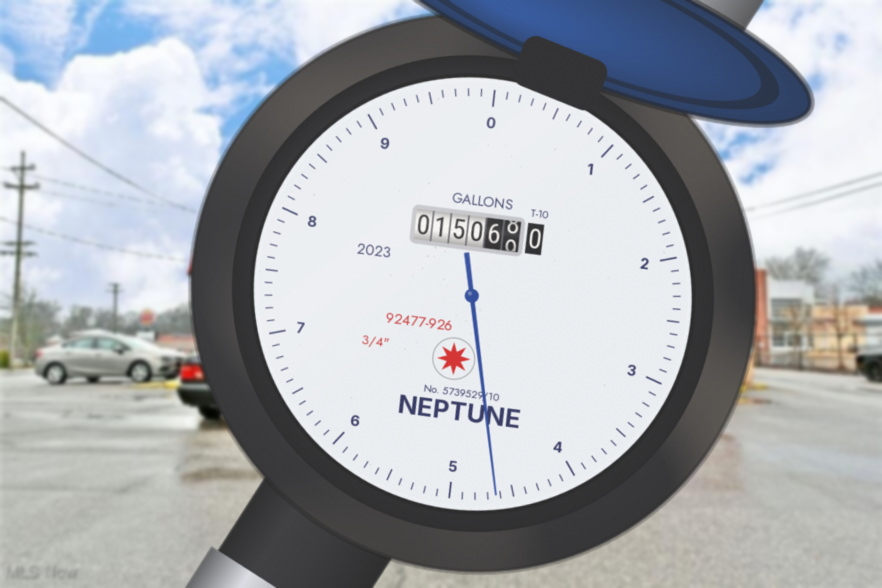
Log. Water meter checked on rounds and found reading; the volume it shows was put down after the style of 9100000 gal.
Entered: 150684.6 gal
